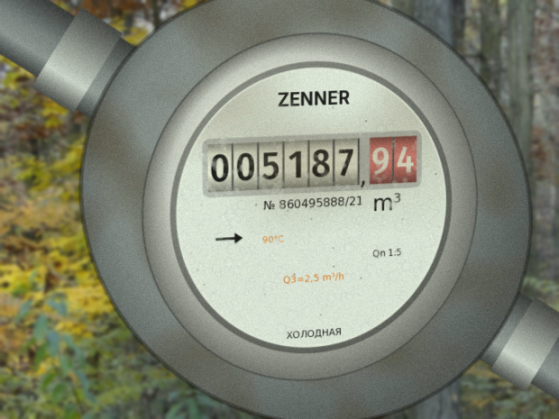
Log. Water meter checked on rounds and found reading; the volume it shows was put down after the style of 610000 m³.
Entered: 5187.94 m³
